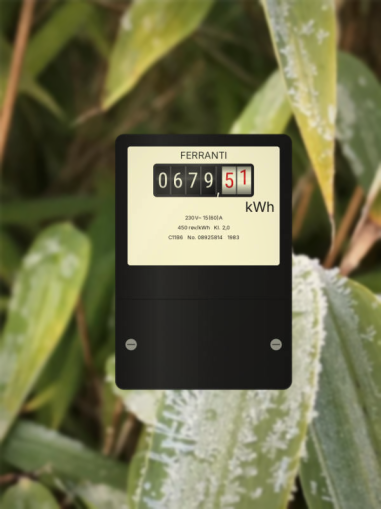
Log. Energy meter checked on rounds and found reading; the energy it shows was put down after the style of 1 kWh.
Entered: 679.51 kWh
